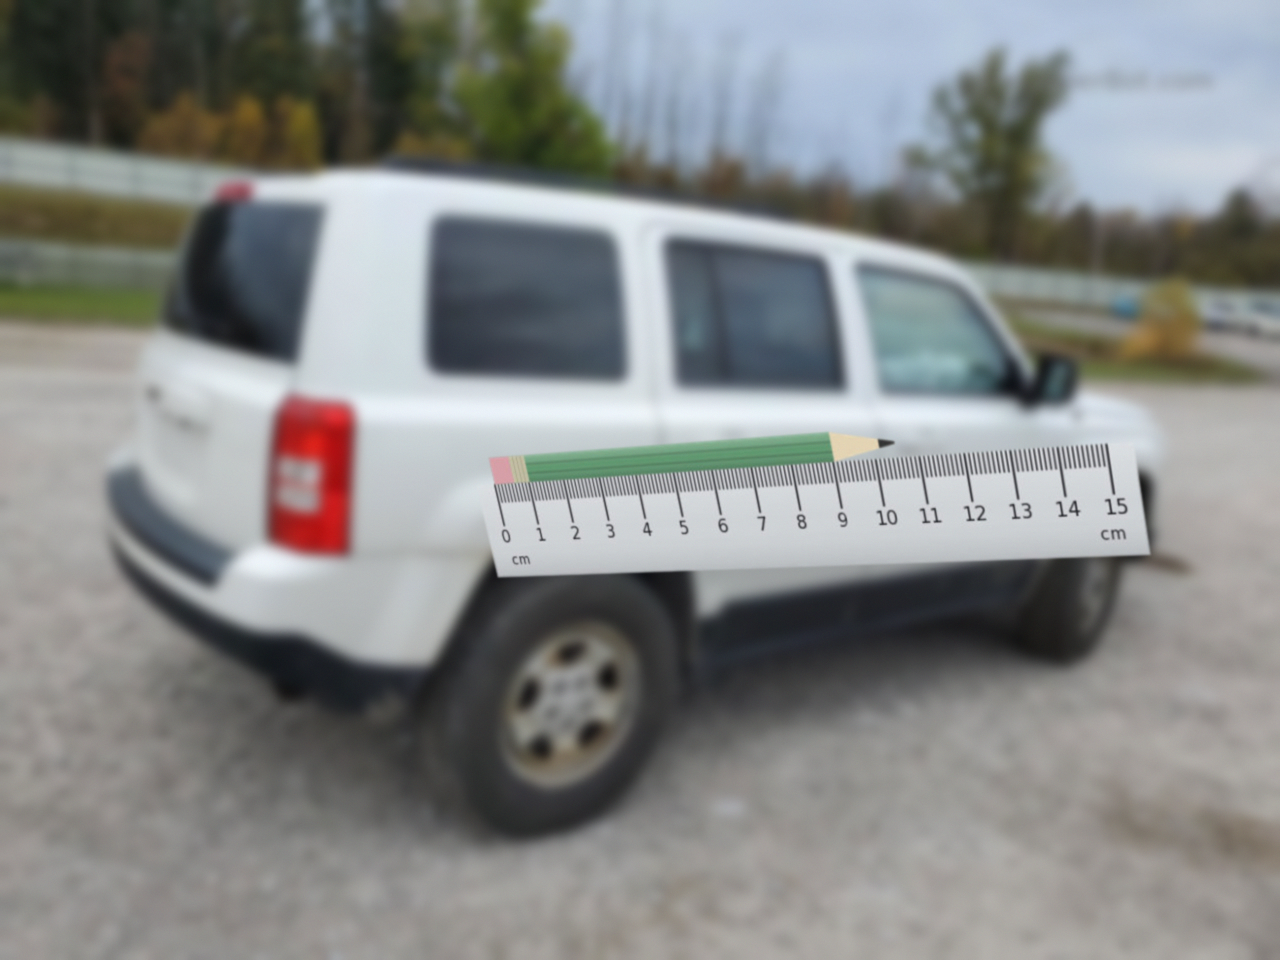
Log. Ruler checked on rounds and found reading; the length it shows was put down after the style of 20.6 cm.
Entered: 10.5 cm
